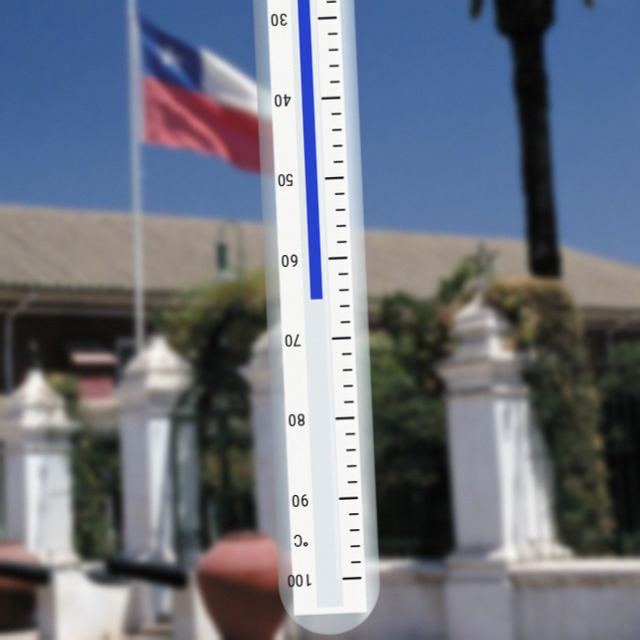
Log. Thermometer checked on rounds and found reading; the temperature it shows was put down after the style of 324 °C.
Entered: 65 °C
